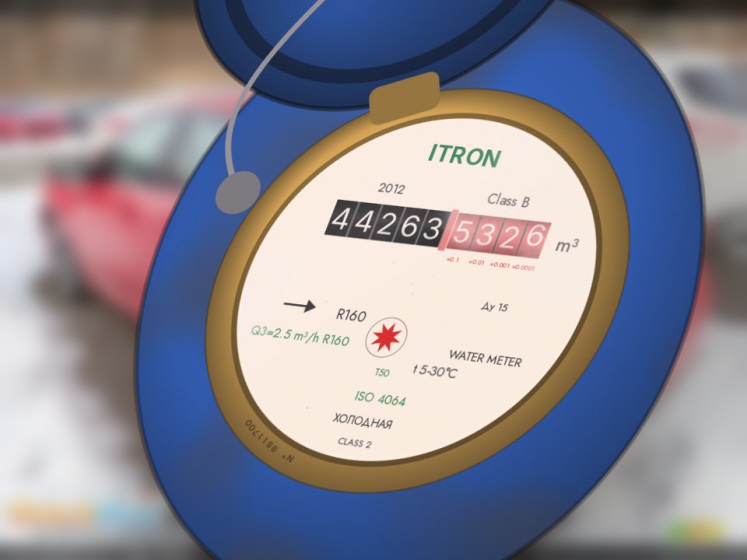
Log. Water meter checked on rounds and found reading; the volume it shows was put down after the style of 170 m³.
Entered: 44263.5326 m³
